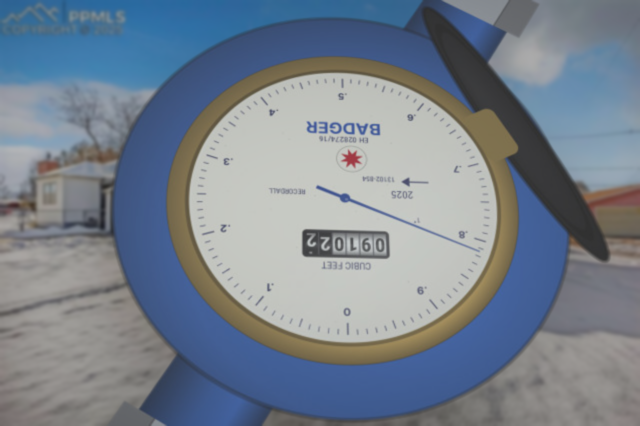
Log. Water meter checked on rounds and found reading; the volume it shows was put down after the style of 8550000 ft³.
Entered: 91021.81 ft³
